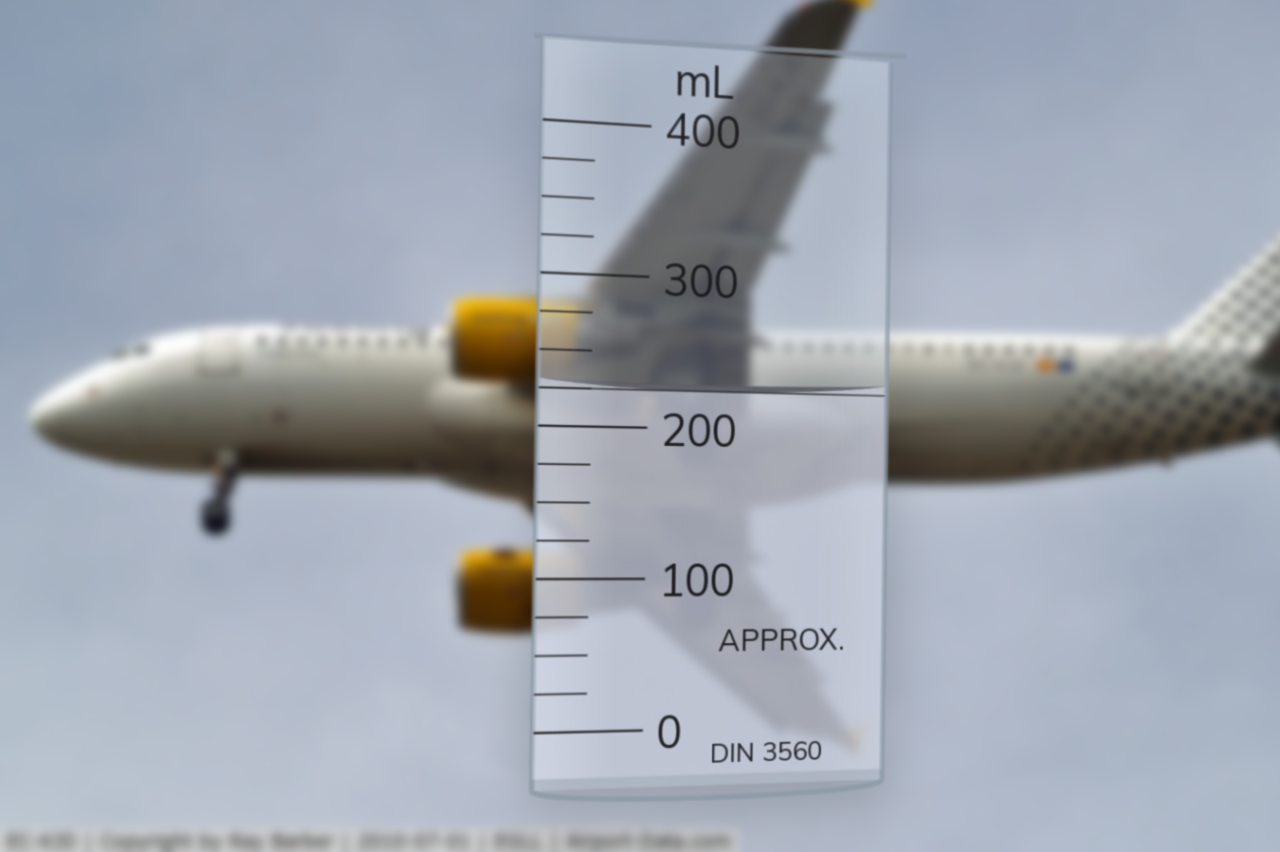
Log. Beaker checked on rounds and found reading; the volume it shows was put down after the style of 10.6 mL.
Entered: 225 mL
